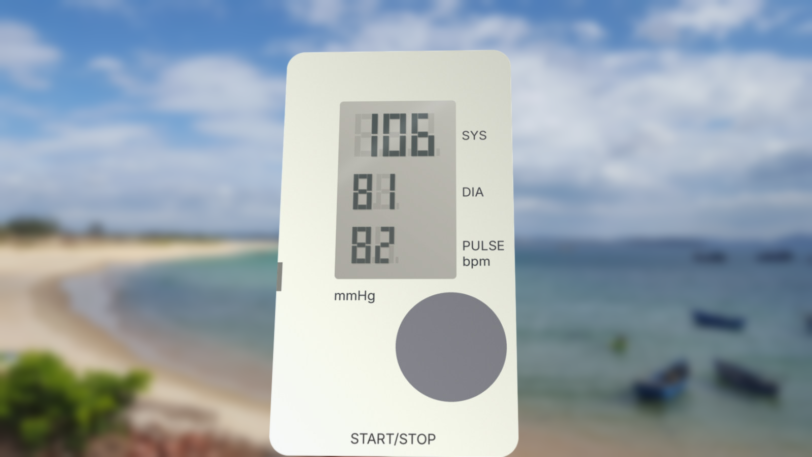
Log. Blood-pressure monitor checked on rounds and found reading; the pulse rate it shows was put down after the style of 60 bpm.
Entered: 82 bpm
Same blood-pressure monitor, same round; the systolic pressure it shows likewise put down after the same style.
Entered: 106 mmHg
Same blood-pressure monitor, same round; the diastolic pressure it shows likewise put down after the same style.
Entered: 81 mmHg
